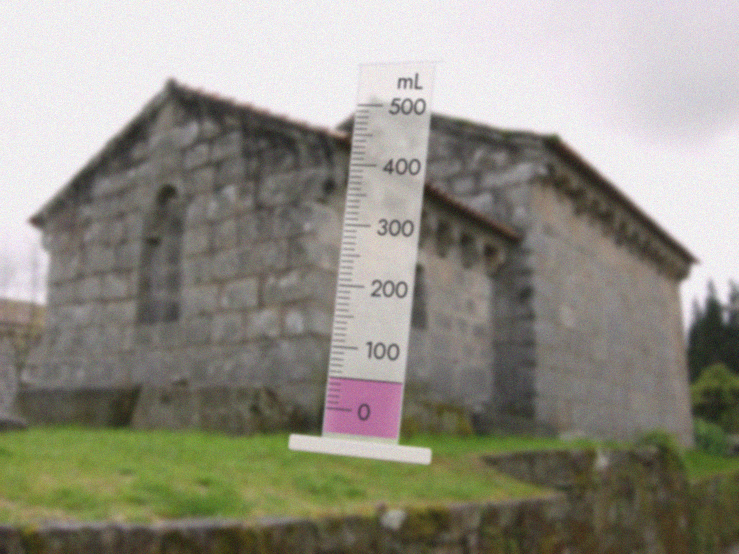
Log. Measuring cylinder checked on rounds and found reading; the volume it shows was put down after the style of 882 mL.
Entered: 50 mL
